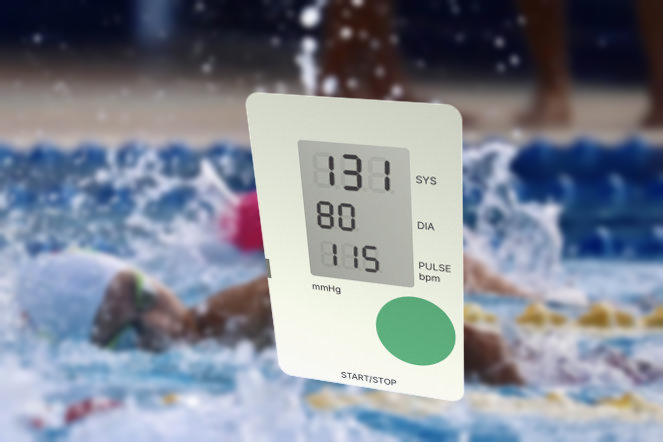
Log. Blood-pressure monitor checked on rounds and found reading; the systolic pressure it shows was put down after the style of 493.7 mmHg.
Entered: 131 mmHg
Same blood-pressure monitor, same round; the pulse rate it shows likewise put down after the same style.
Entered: 115 bpm
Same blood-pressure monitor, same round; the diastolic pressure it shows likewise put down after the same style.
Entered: 80 mmHg
